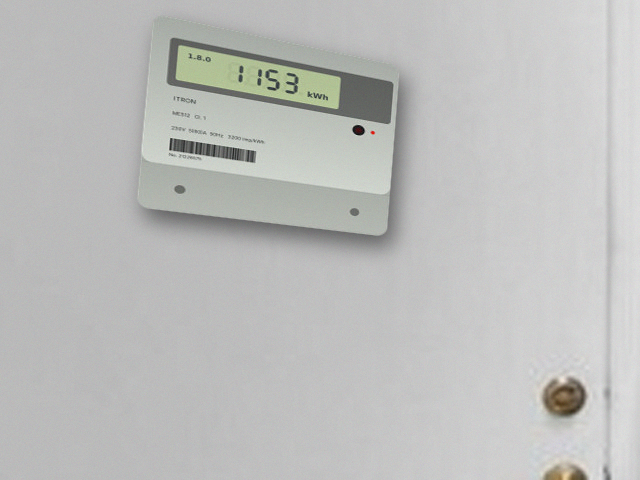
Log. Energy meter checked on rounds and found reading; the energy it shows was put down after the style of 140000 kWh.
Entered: 1153 kWh
